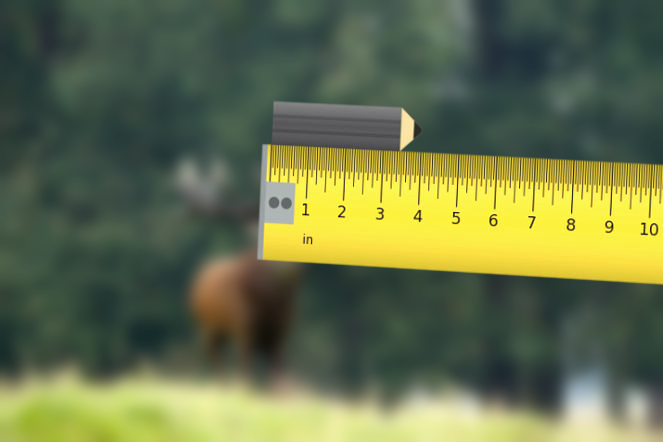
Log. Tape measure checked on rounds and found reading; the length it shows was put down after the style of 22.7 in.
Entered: 4 in
